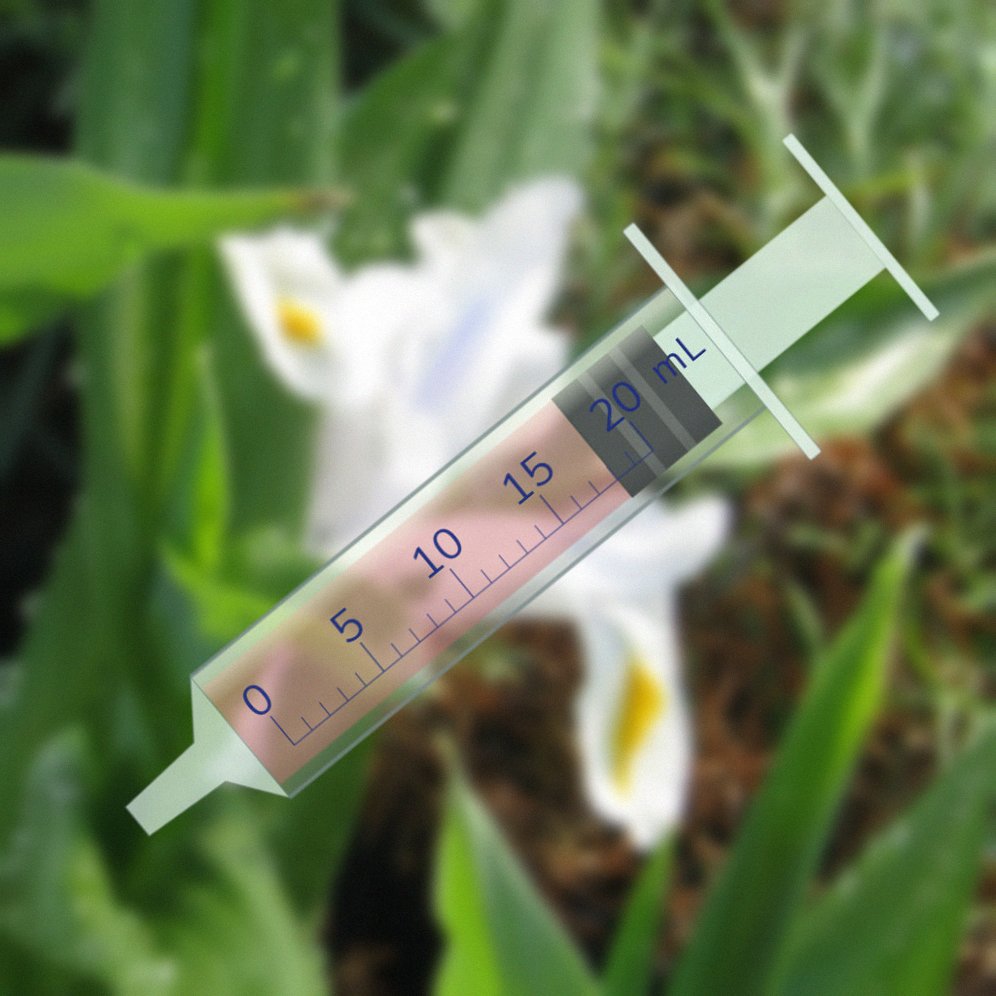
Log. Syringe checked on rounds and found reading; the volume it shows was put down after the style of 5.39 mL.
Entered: 18 mL
